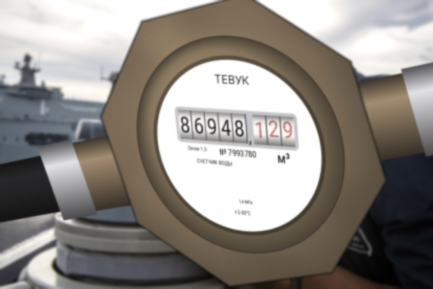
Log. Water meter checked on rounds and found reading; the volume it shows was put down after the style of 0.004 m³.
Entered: 86948.129 m³
